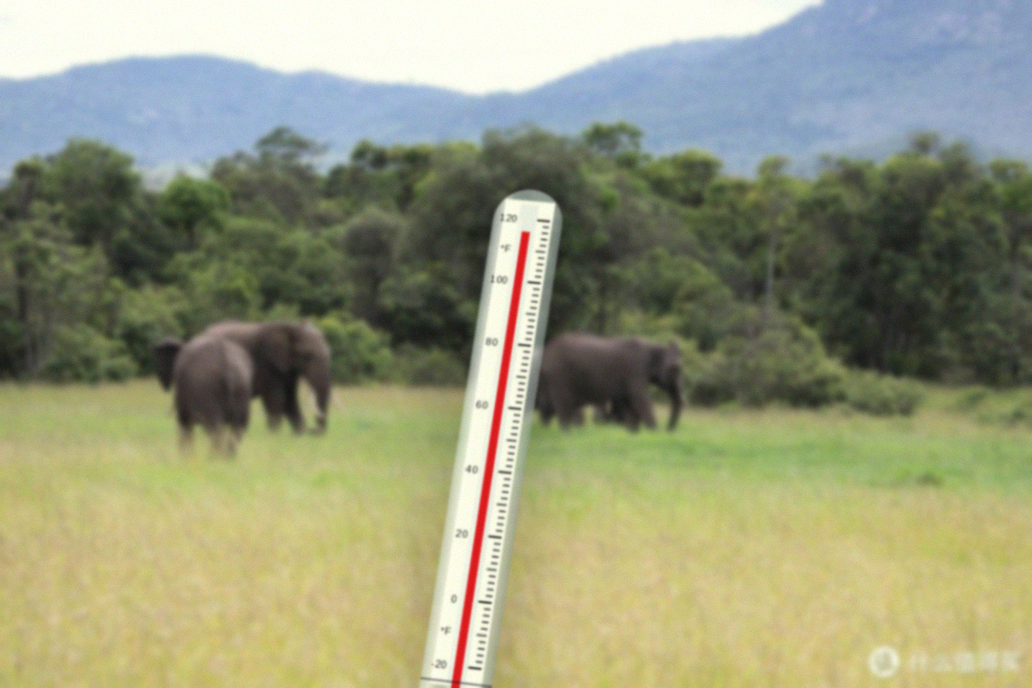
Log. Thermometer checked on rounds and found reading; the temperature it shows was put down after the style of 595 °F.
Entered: 116 °F
